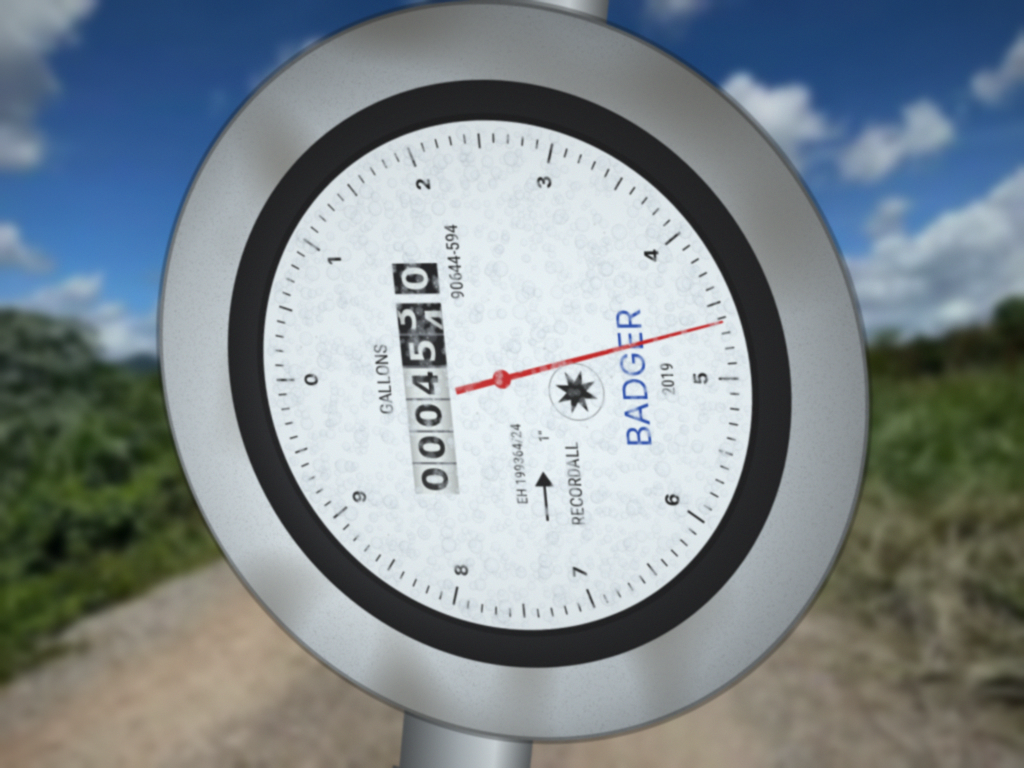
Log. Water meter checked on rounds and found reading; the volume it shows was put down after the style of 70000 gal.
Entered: 4534.6 gal
